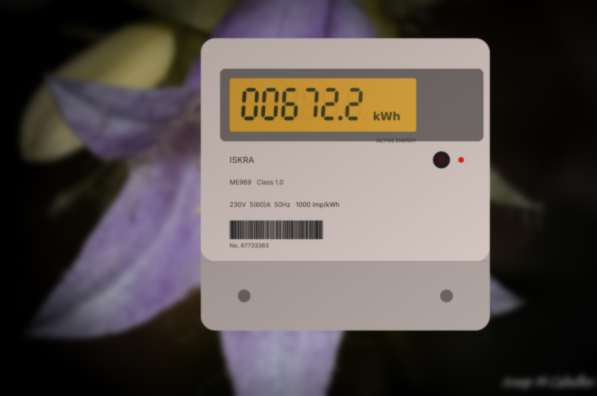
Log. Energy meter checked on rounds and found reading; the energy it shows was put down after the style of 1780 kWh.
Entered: 672.2 kWh
